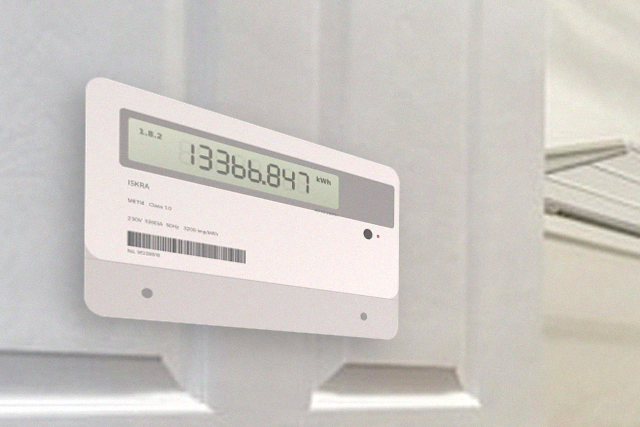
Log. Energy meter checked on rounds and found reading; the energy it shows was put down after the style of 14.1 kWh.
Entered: 13366.847 kWh
